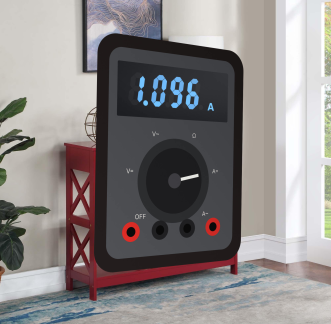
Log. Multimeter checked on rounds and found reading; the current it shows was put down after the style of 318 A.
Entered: 1.096 A
